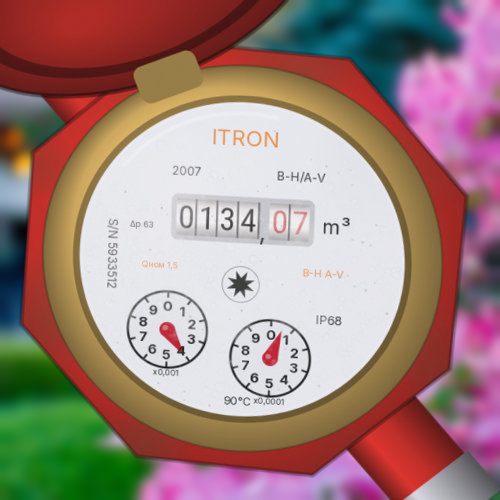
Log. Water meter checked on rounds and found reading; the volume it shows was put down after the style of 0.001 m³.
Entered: 134.0740 m³
